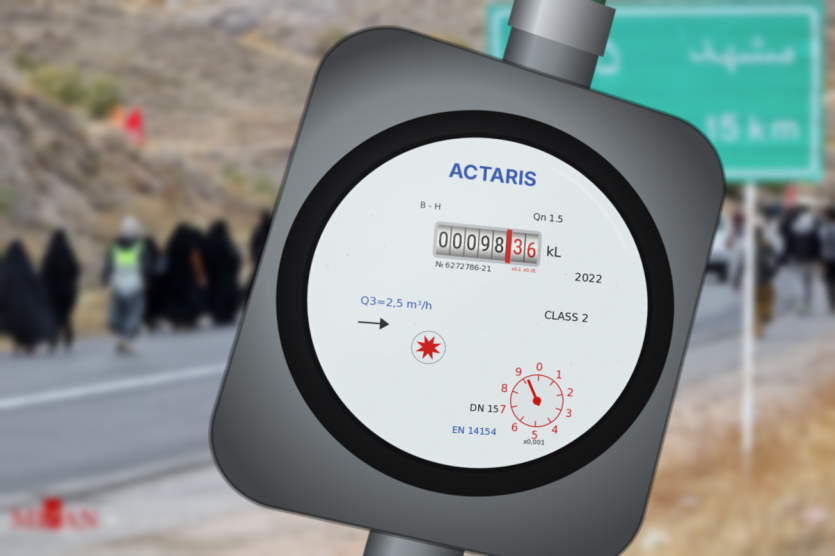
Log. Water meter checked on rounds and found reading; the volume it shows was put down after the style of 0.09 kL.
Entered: 98.359 kL
